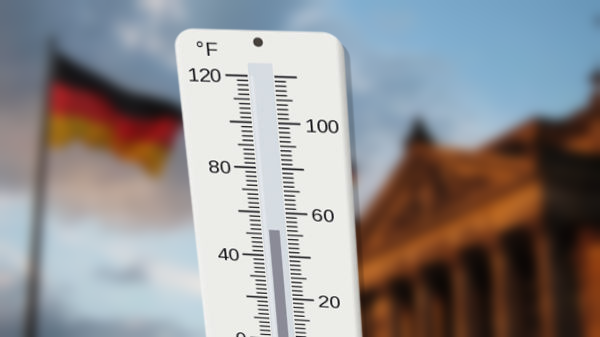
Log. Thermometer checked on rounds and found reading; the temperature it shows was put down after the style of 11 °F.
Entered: 52 °F
